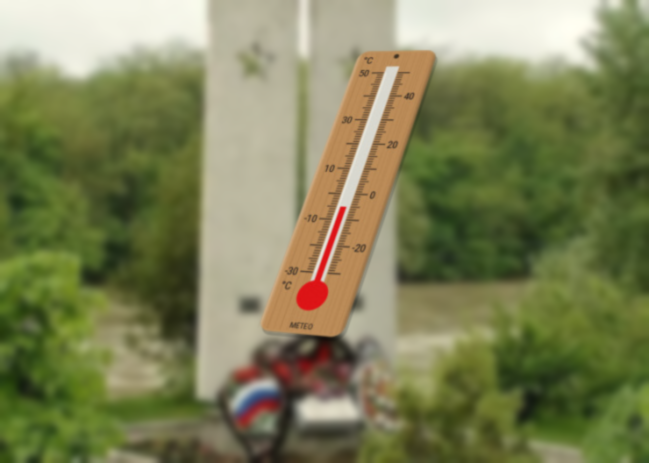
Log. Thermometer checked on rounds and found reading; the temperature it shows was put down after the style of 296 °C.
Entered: -5 °C
